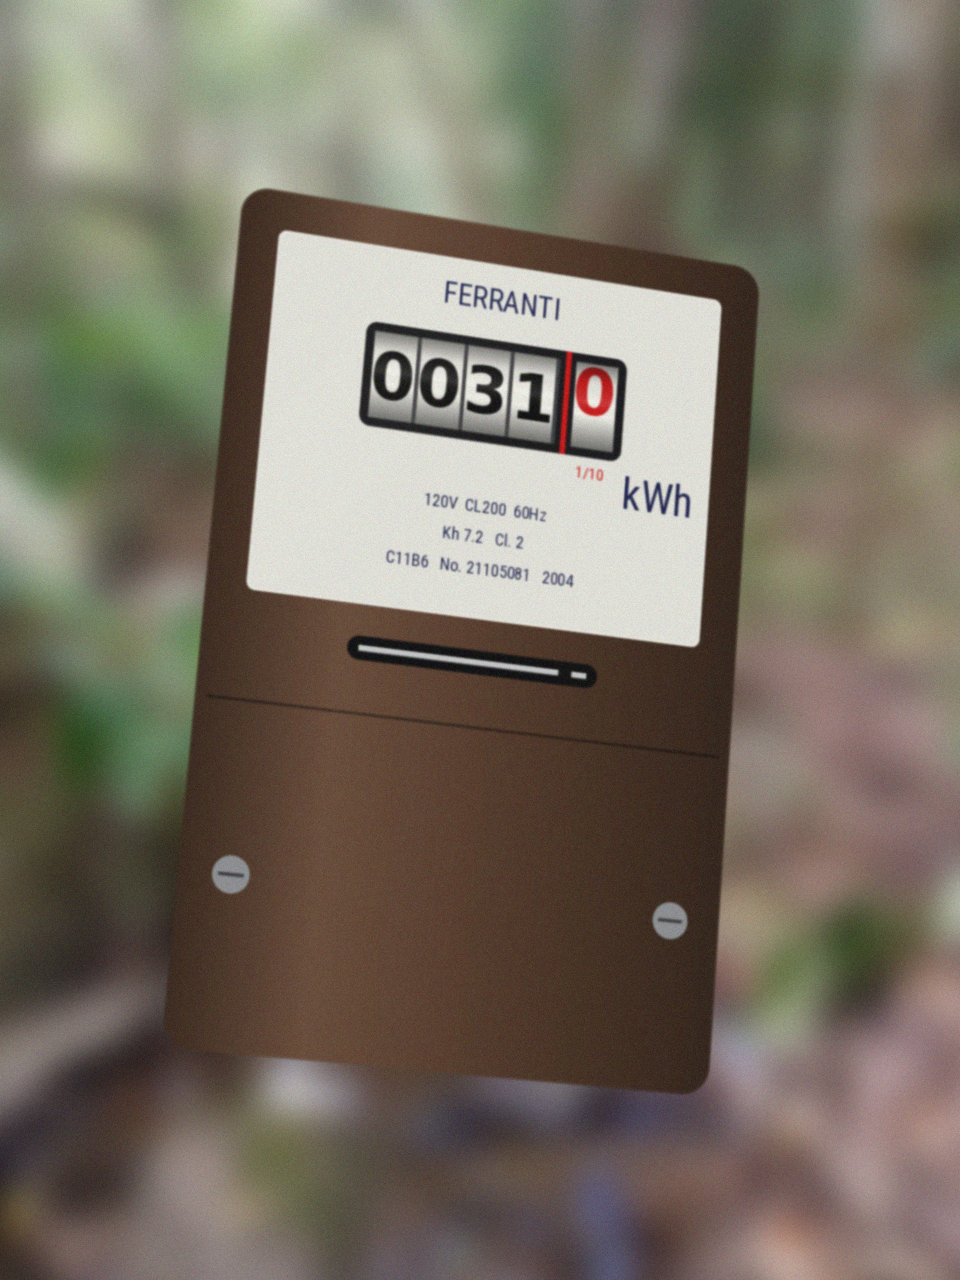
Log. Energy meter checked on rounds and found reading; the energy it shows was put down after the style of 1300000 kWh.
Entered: 31.0 kWh
